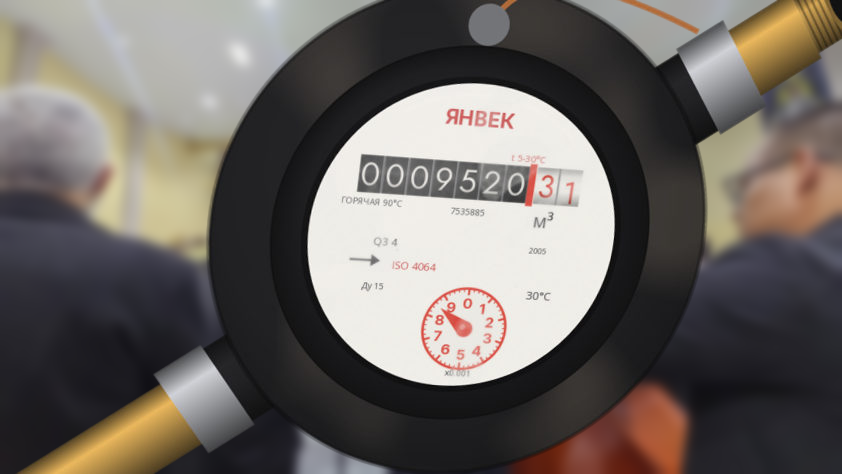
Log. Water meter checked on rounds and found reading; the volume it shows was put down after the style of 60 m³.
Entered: 9520.308 m³
